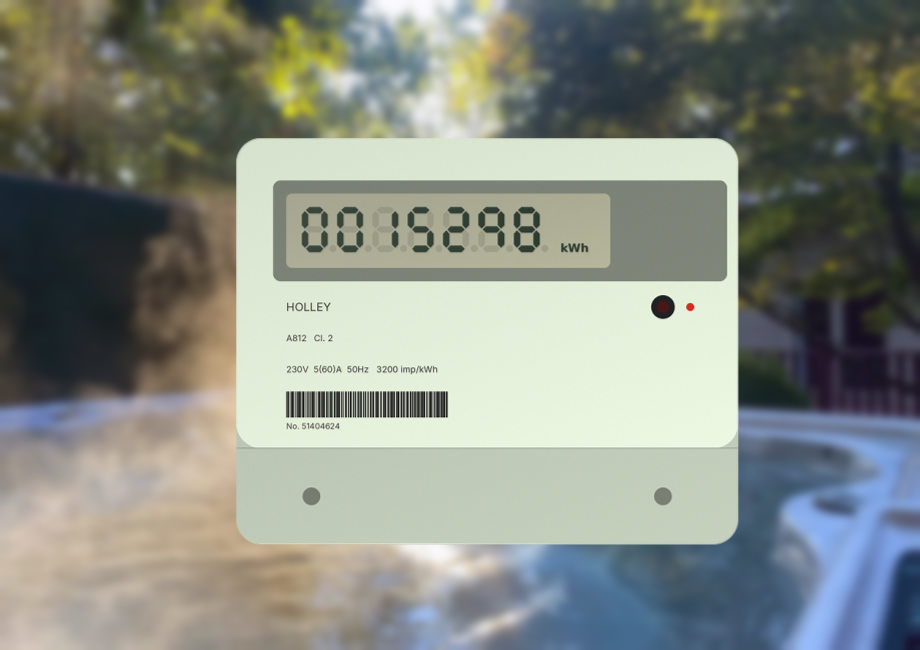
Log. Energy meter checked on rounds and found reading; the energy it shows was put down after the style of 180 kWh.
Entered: 15298 kWh
